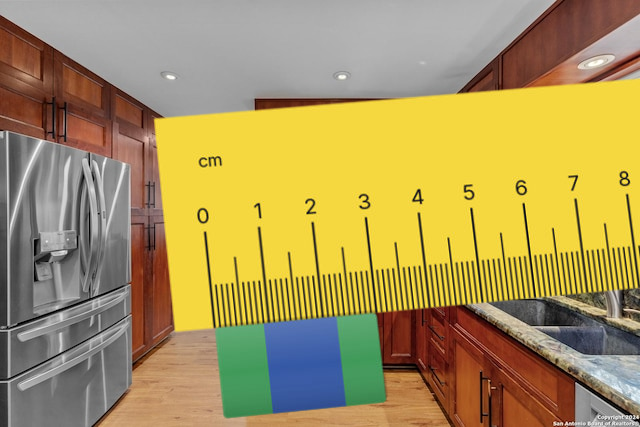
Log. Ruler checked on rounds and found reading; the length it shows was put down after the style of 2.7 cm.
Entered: 3 cm
